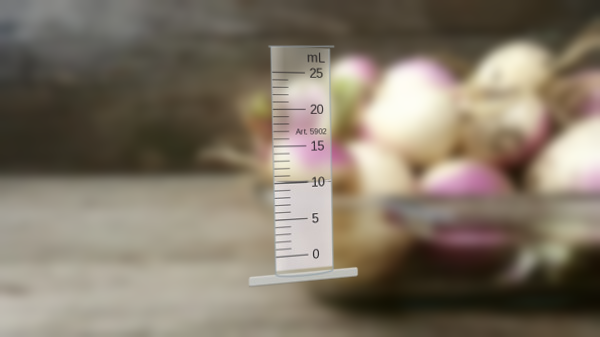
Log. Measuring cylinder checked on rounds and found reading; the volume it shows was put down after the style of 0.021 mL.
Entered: 10 mL
